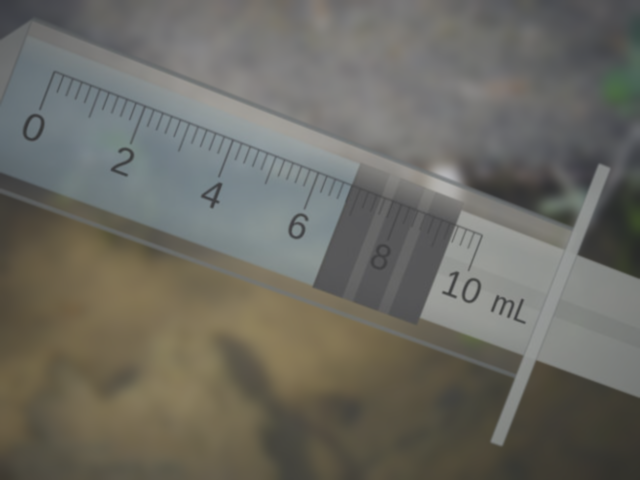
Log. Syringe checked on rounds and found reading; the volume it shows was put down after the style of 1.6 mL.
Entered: 6.8 mL
